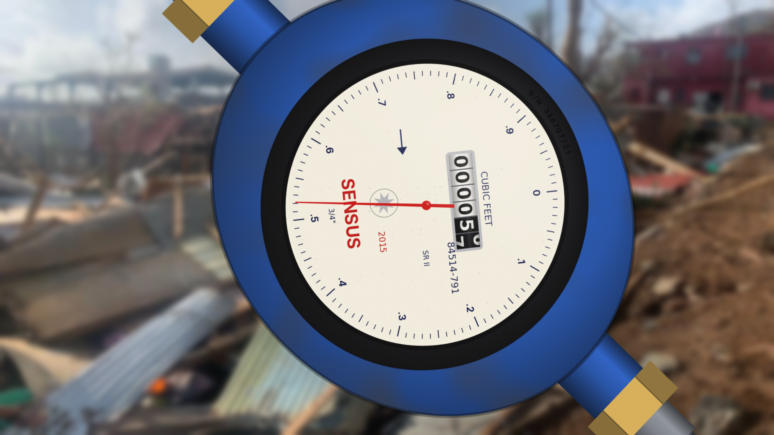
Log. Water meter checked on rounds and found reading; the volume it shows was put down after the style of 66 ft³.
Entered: 56.52 ft³
